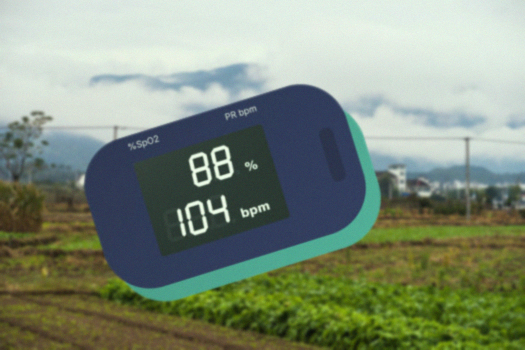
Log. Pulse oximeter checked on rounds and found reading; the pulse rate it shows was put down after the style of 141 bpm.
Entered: 104 bpm
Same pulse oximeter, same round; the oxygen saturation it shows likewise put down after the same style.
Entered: 88 %
